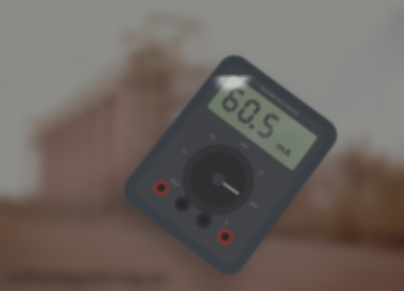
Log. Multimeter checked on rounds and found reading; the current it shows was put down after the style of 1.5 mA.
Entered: 60.5 mA
